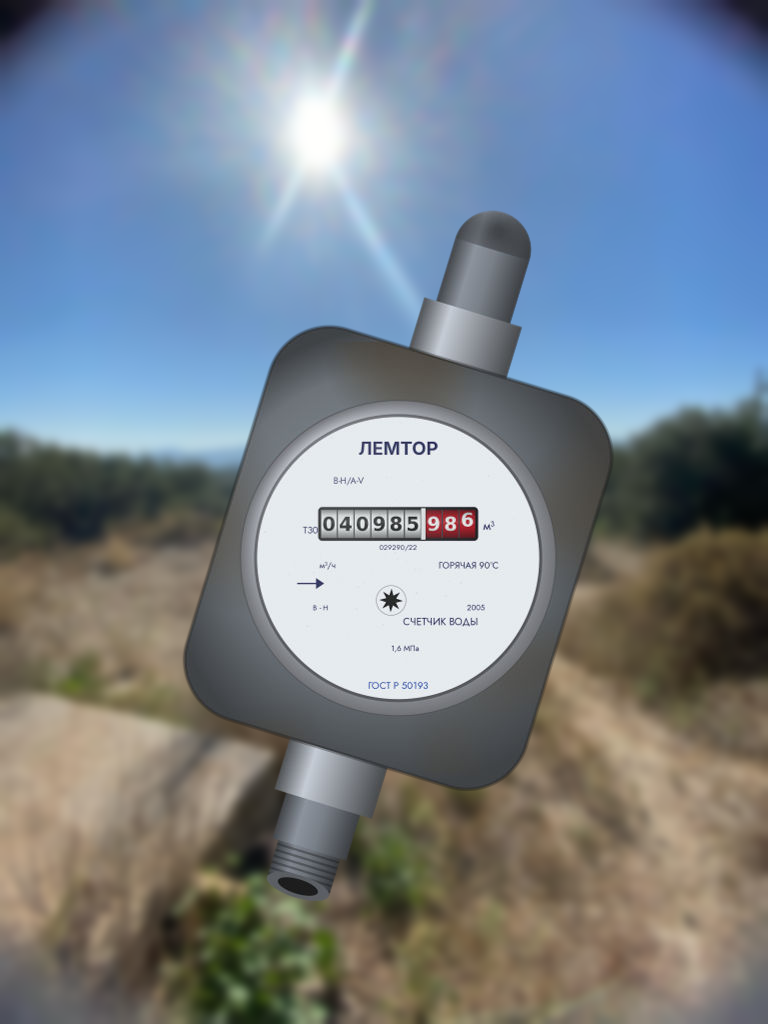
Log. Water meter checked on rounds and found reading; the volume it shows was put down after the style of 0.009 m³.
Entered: 40985.986 m³
